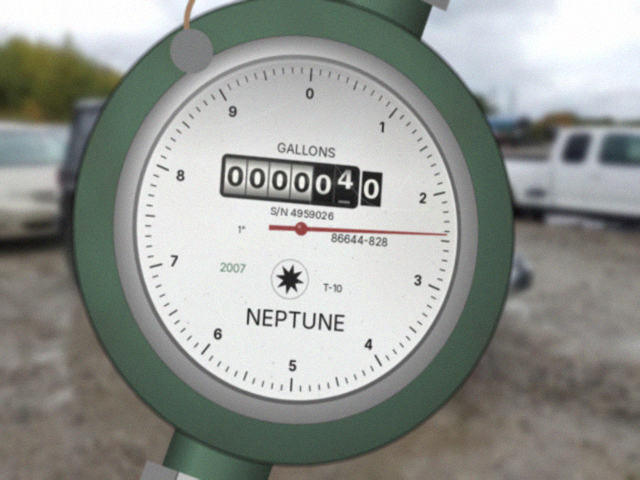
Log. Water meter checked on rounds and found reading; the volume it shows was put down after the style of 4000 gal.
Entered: 42.4 gal
